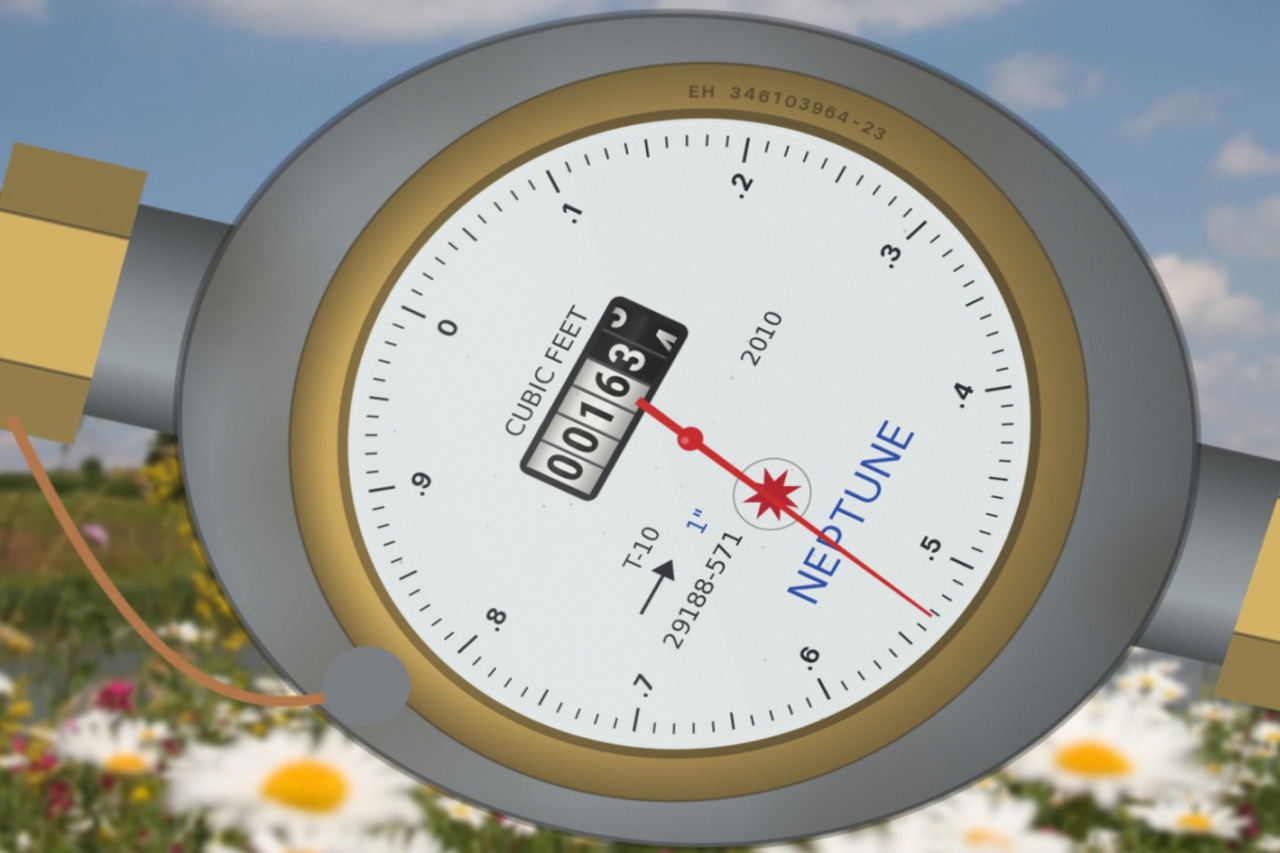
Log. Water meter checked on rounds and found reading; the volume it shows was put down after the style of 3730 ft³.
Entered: 1633.53 ft³
